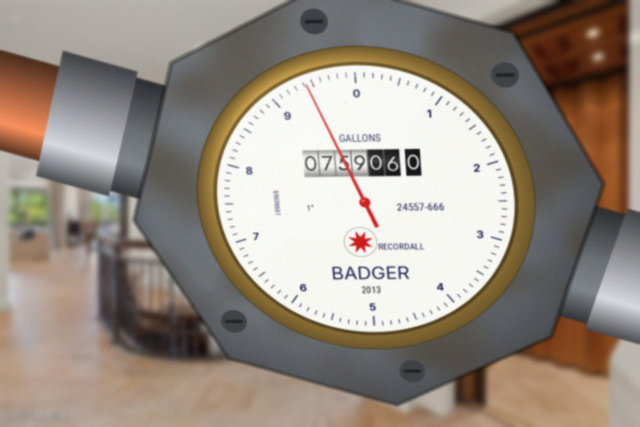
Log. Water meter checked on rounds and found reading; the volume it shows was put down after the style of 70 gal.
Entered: 759059.4 gal
